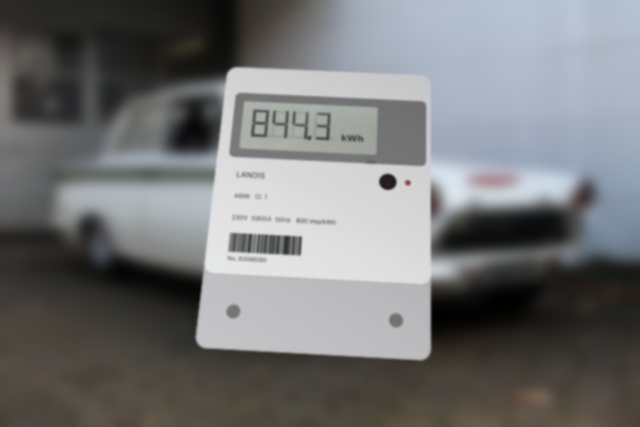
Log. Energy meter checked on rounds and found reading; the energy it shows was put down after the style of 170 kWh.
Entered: 844.3 kWh
